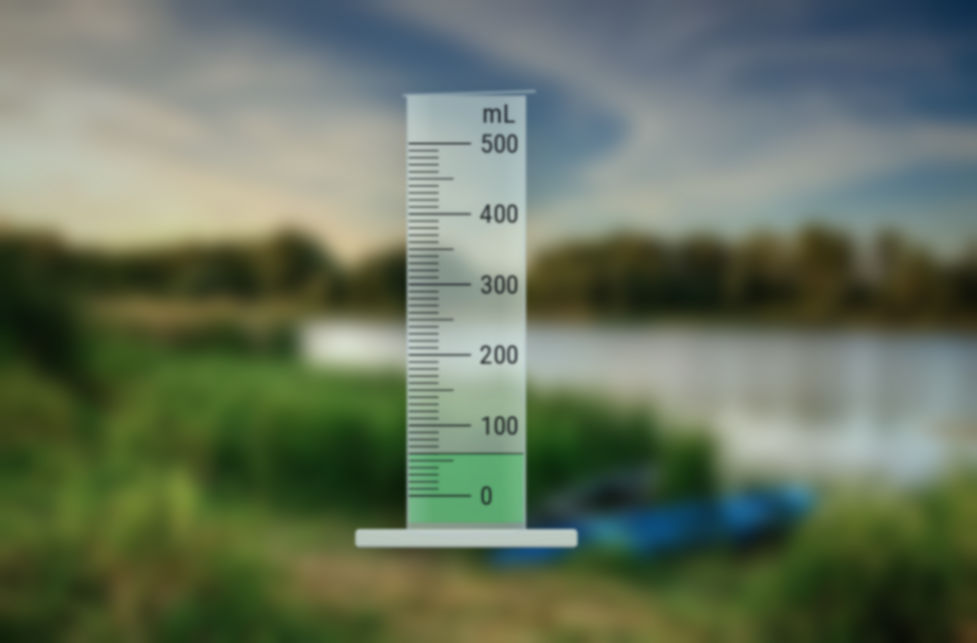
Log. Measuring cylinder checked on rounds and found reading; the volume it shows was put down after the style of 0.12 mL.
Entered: 60 mL
